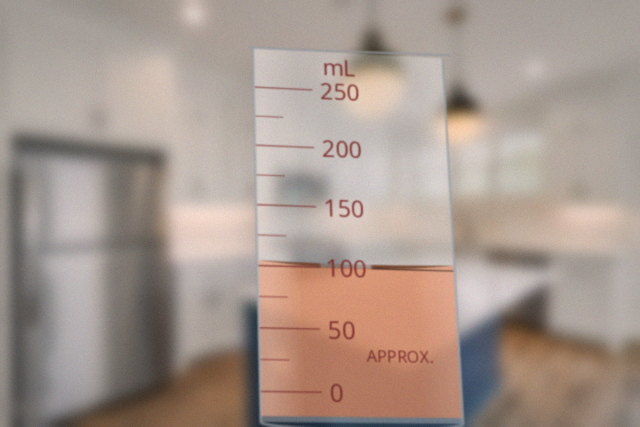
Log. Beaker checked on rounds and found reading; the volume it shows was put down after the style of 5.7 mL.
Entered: 100 mL
